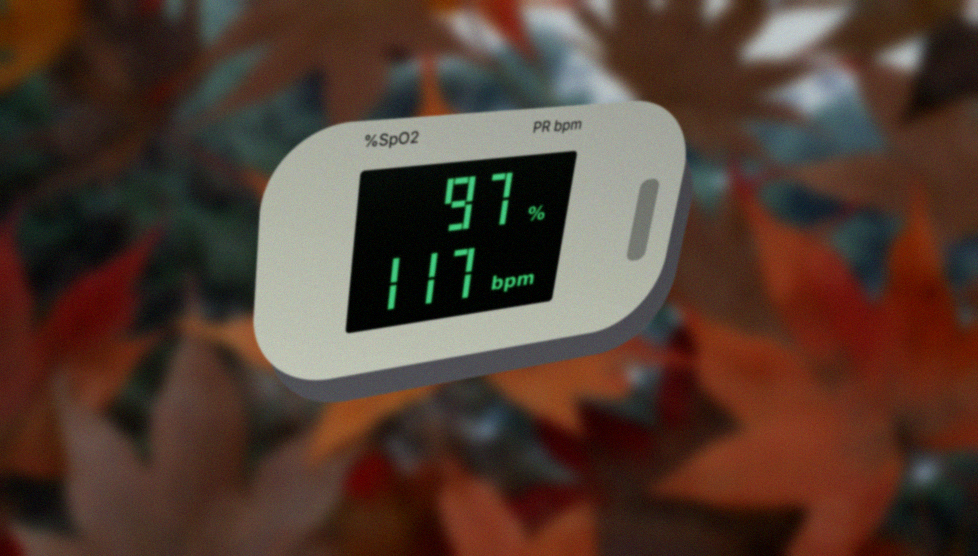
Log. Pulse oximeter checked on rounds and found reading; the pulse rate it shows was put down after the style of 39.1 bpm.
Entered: 117 bpm
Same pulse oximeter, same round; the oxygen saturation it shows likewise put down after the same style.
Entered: 97 %
